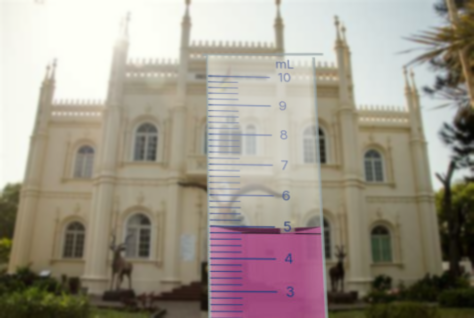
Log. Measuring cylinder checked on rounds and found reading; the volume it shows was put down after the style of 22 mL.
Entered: 4.8 mL
